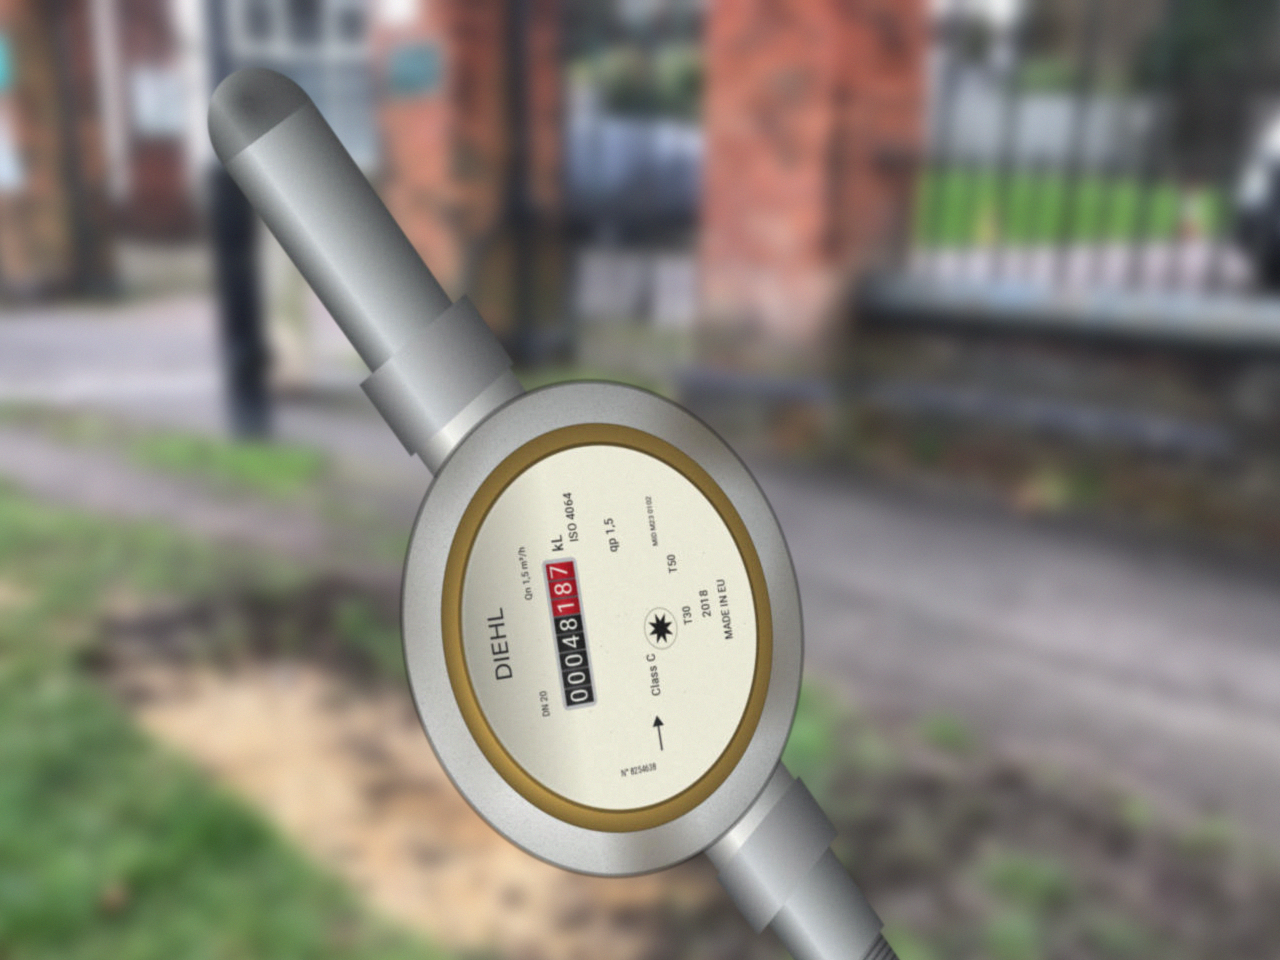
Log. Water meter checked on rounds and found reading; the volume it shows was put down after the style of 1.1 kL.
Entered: 48.187 kL
